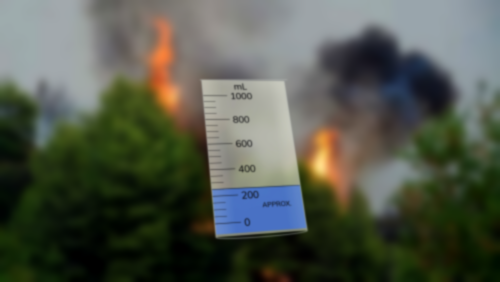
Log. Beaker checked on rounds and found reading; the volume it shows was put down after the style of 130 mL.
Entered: 250 mL
